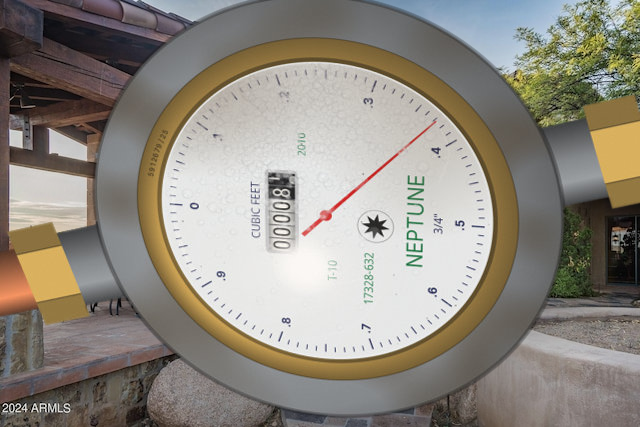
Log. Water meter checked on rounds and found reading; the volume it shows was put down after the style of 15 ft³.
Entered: 81.37 ft³
